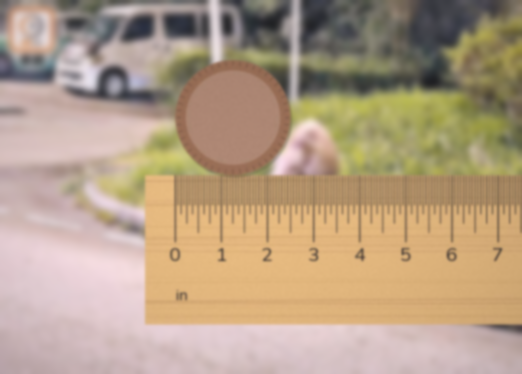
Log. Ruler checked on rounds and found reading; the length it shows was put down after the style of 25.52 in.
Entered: 2.5 in
